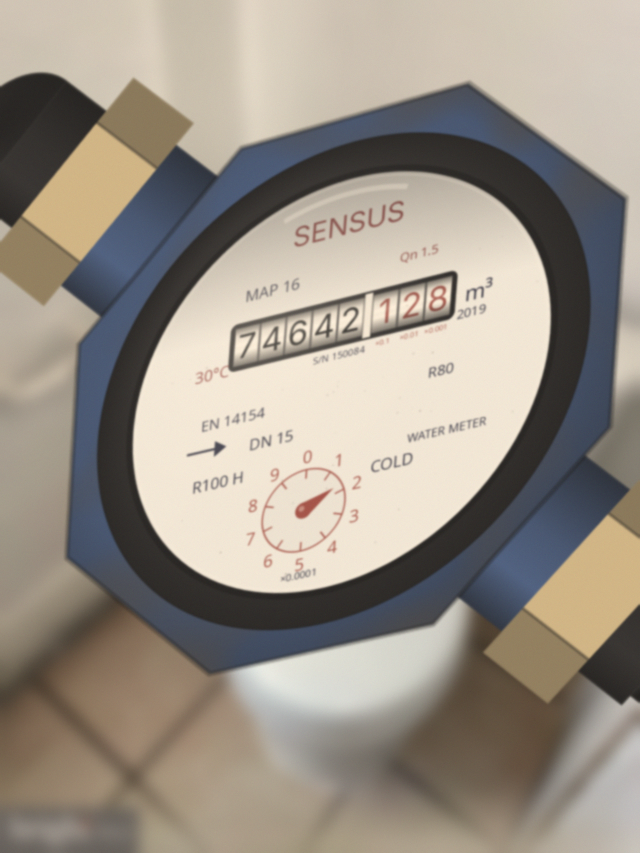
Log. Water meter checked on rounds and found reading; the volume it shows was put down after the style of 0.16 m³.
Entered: 74642.1281 m³
